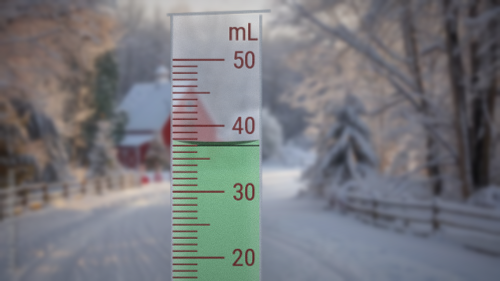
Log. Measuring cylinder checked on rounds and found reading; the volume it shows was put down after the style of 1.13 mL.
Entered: 37 mL
